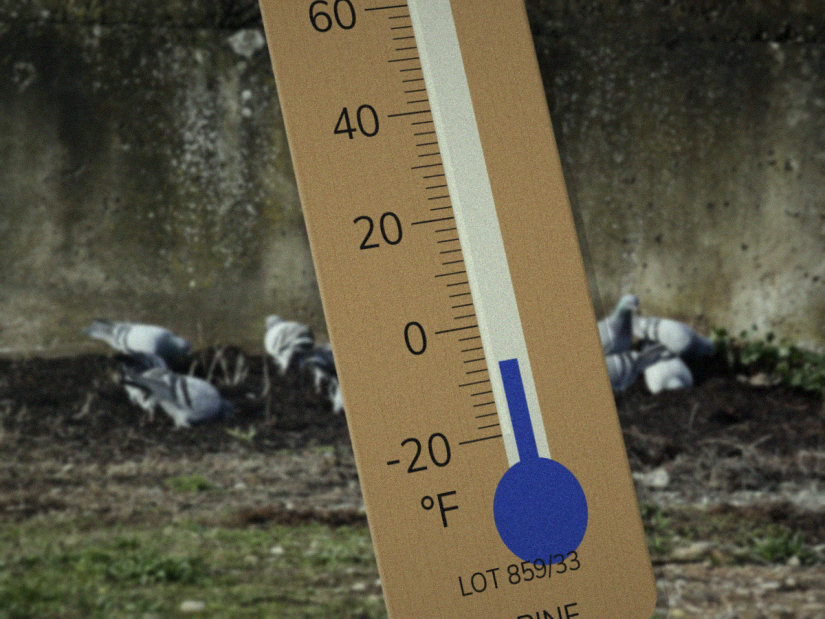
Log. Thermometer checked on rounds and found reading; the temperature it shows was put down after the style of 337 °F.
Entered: -7 °F
